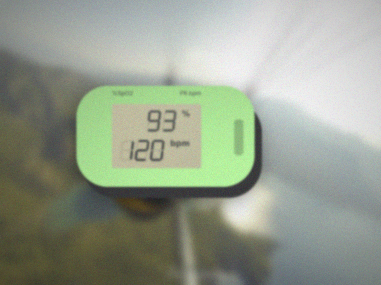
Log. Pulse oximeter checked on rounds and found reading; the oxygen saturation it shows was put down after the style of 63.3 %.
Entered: 93 %
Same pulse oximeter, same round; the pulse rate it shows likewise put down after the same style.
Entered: 120 bpm
